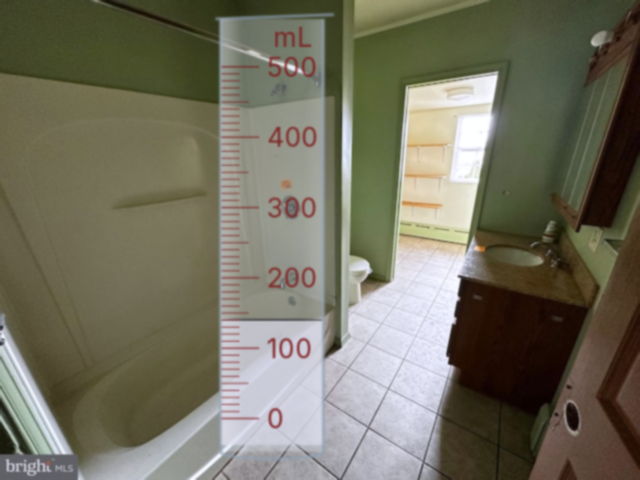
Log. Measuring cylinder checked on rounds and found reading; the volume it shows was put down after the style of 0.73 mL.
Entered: 140 mL
